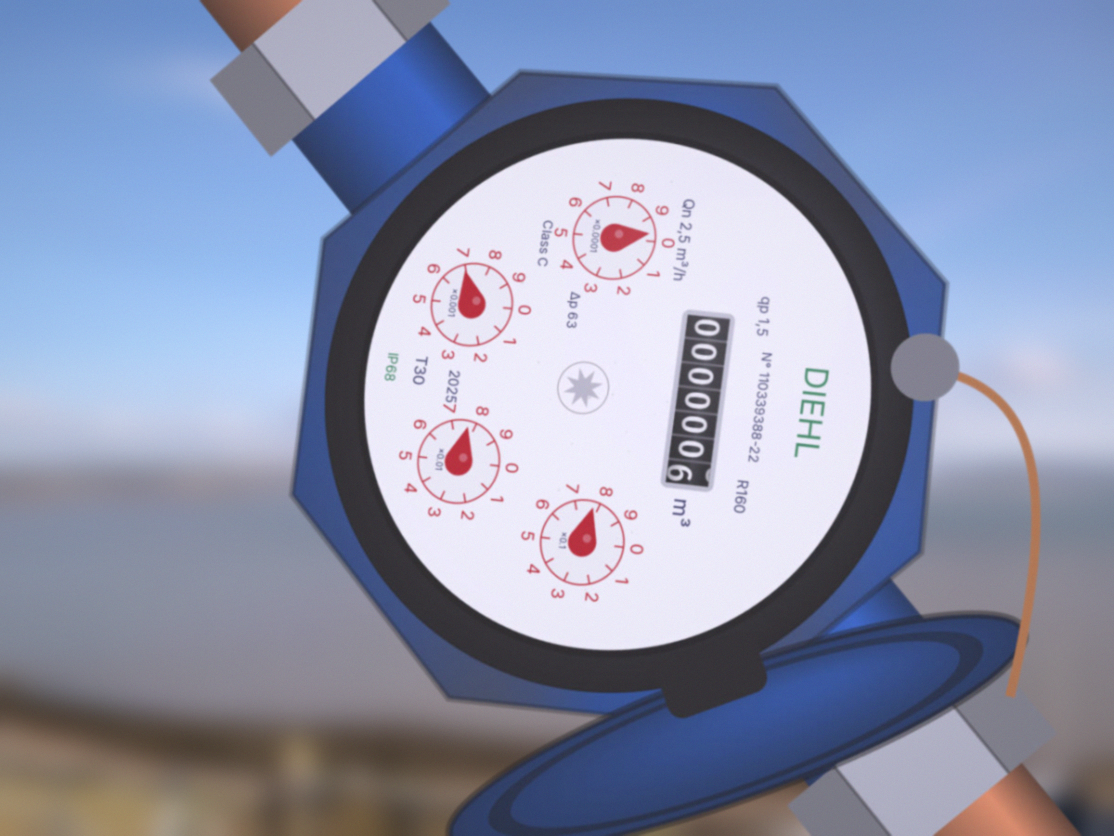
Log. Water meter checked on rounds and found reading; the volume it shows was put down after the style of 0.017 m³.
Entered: 5.7769 m³
